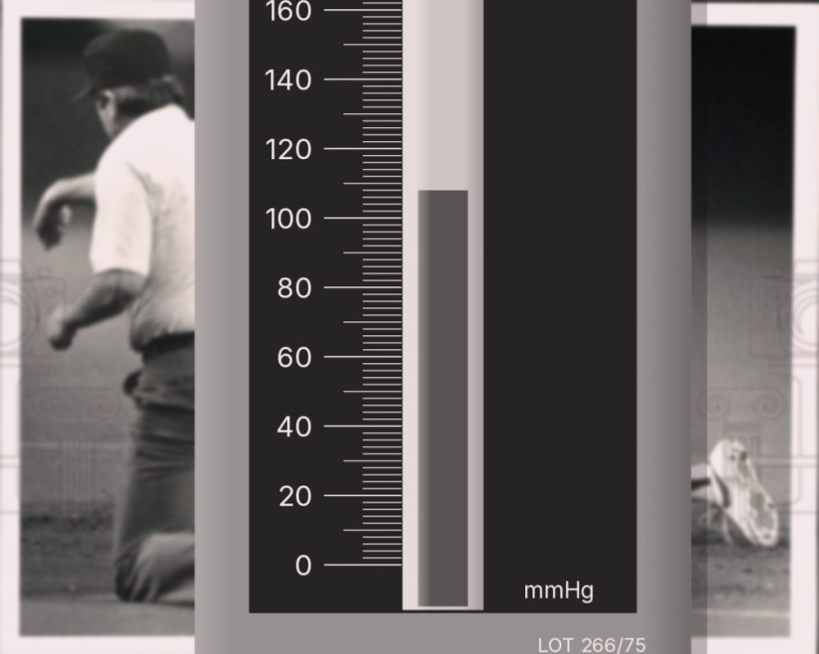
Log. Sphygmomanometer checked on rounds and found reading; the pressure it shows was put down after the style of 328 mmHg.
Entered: 108 mmHg
